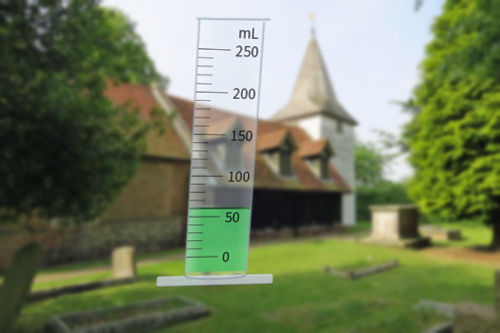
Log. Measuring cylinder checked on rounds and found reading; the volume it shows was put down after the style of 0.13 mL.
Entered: 60 mL
